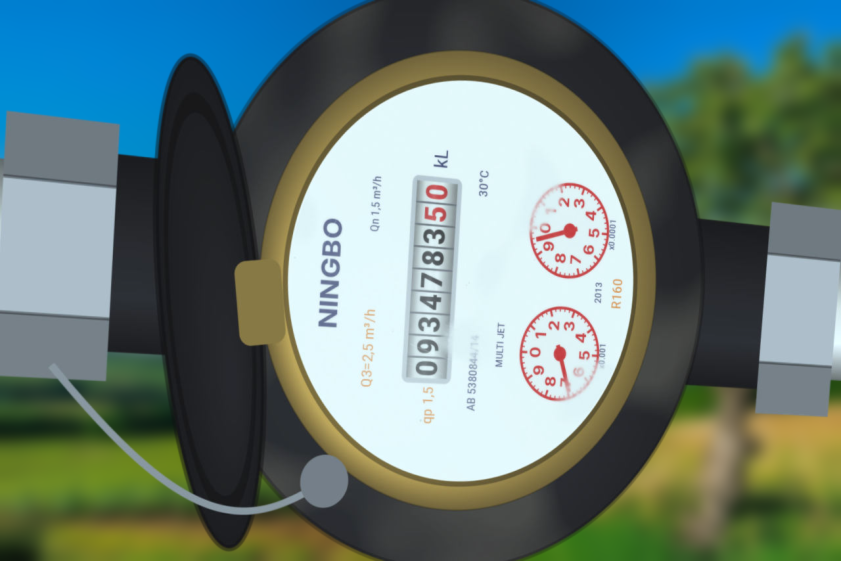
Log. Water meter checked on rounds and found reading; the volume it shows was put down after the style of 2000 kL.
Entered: 934783.5069 kL
